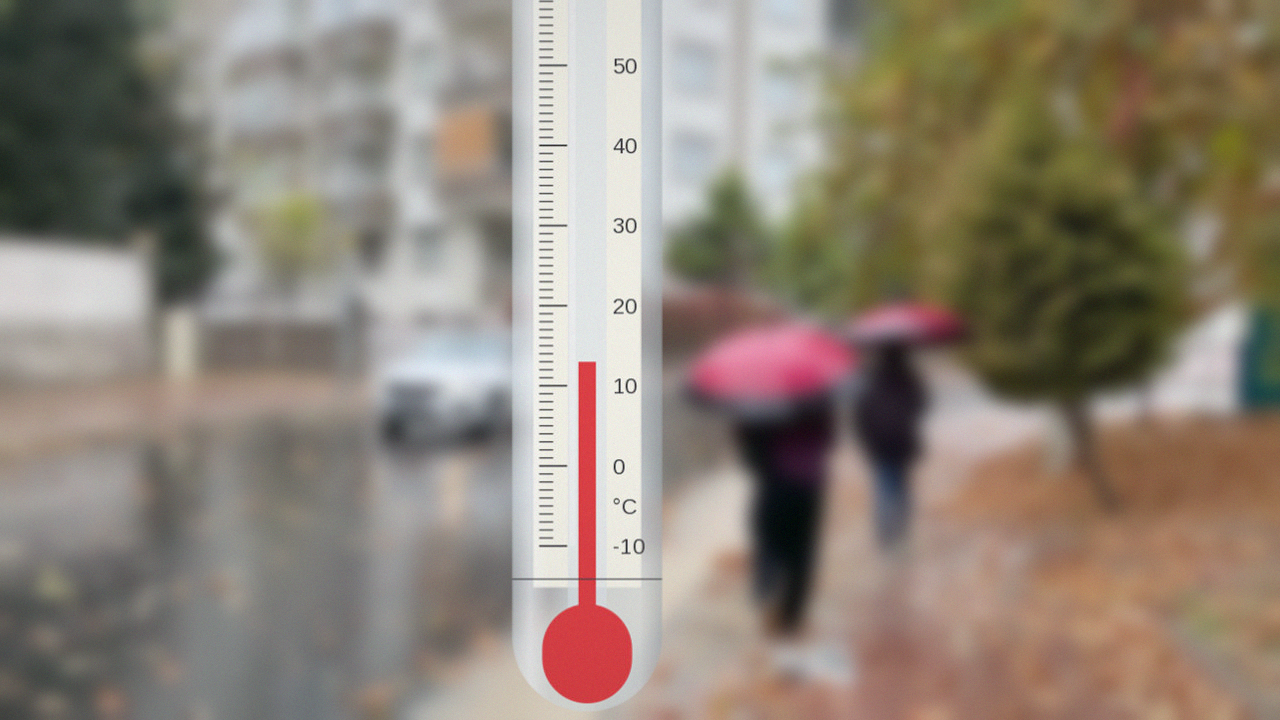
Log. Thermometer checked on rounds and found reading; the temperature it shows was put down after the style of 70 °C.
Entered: 13 °C
